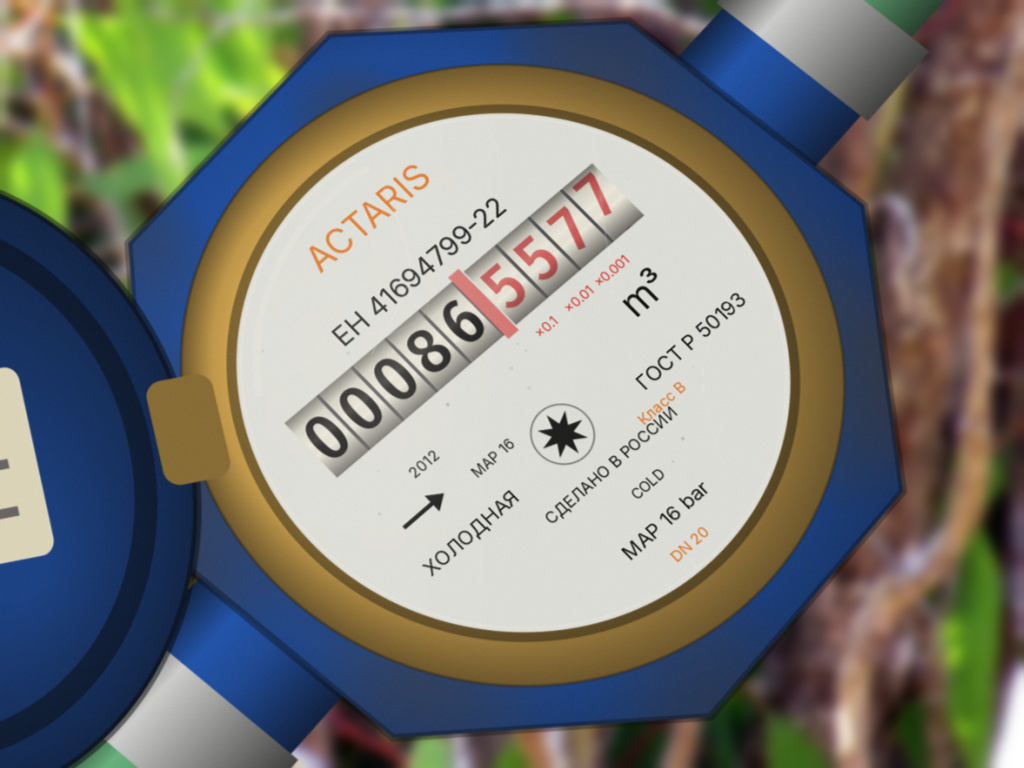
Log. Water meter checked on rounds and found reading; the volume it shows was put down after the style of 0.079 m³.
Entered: 86.5577 m³
